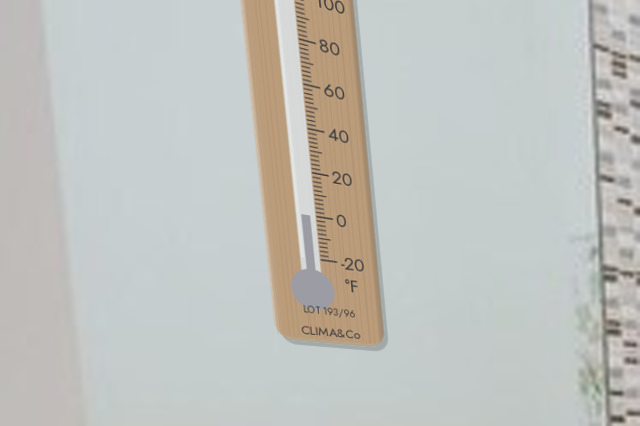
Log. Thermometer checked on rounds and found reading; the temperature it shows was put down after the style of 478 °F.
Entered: 0 °F
